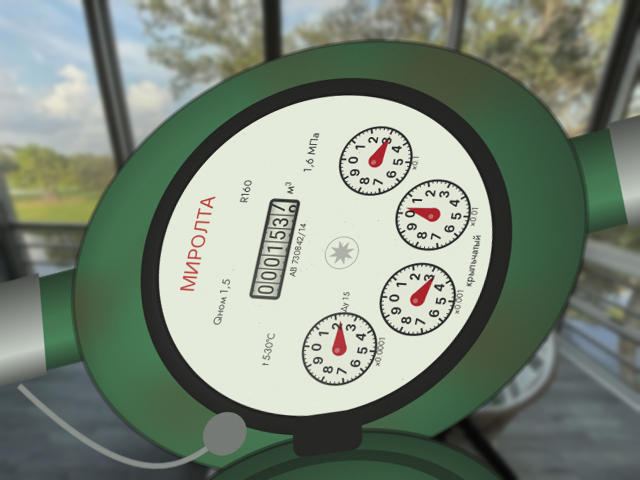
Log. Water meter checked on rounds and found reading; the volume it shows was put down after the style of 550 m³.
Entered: 1537.3032 m³
